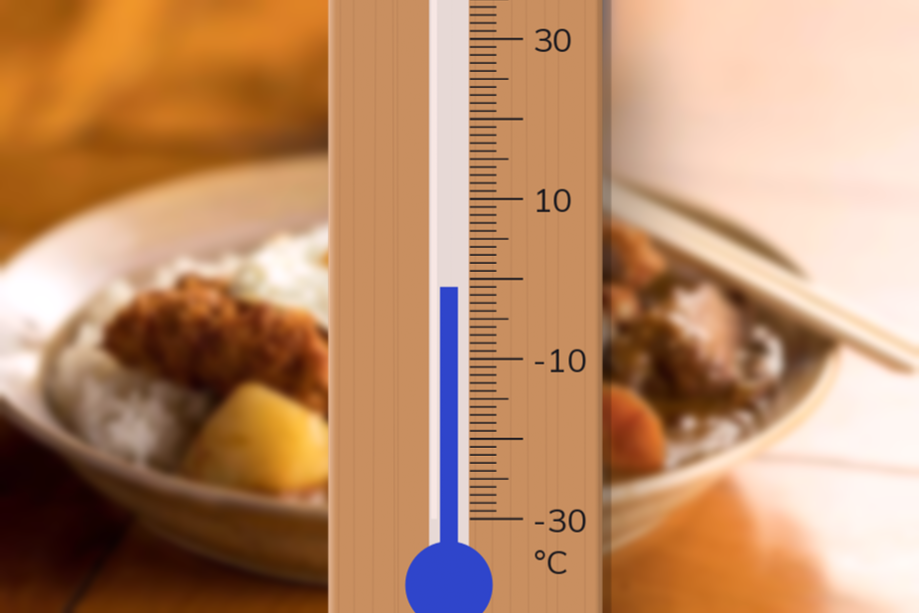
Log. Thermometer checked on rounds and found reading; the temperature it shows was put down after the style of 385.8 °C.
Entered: -1 °C
